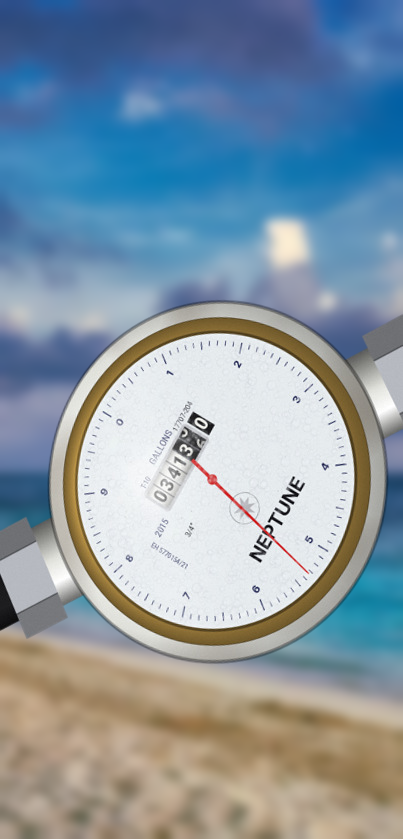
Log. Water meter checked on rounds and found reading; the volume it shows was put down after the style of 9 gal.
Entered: 341355.3 gal
